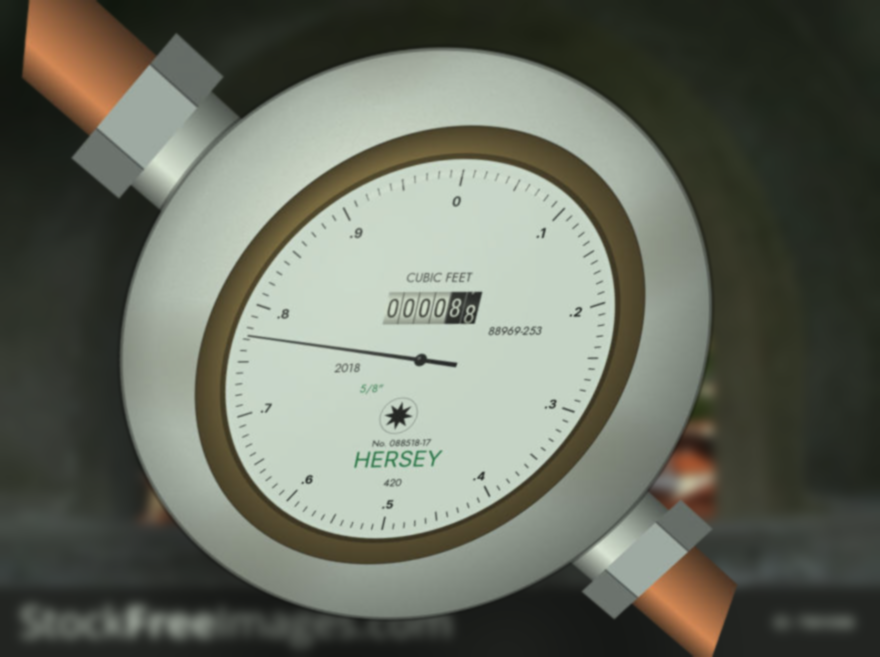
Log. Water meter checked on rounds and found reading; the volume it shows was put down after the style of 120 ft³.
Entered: 87.77 ft³
